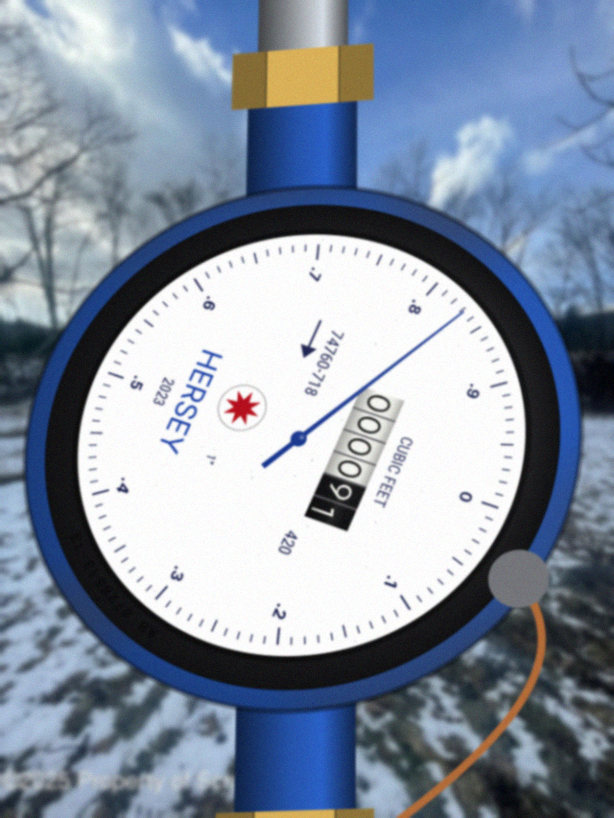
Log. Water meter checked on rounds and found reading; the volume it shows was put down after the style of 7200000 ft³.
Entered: 90.83 ft³
